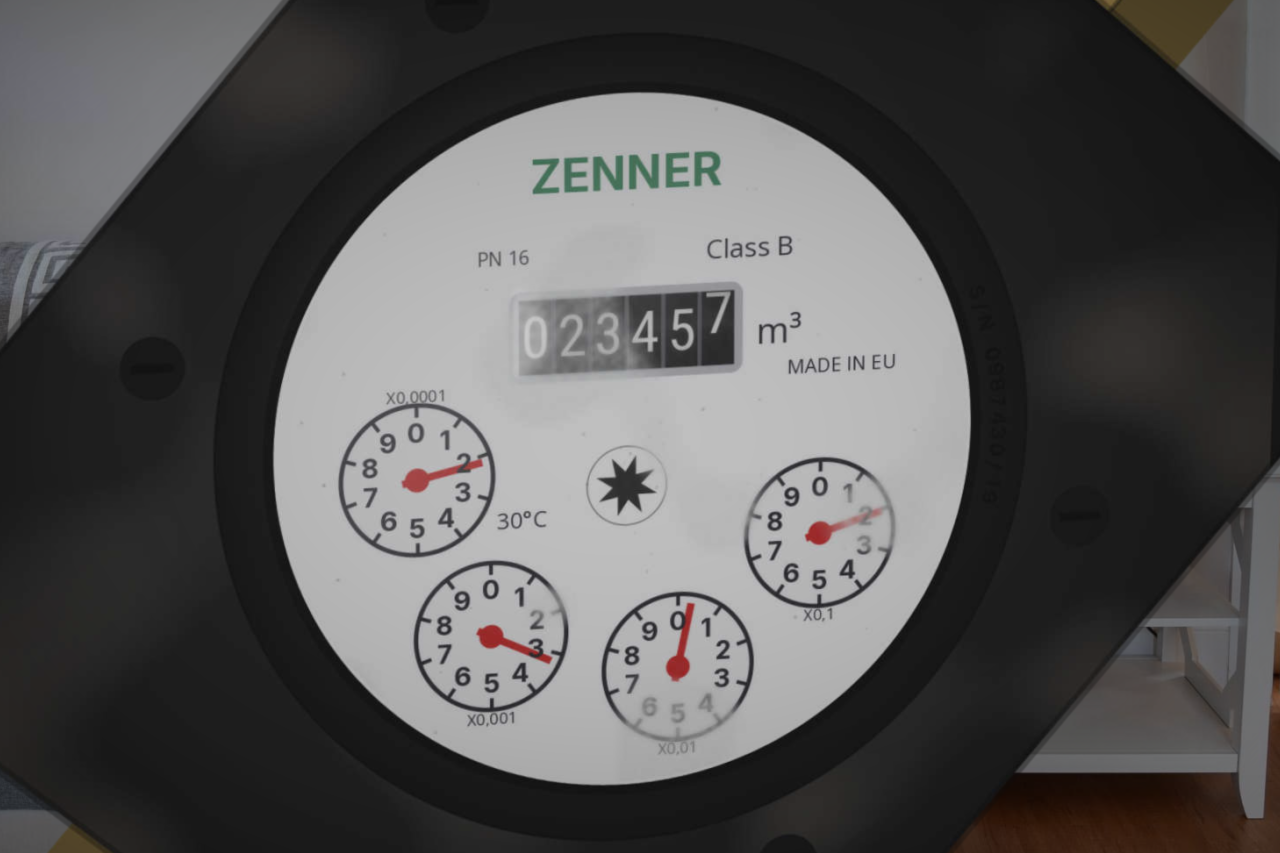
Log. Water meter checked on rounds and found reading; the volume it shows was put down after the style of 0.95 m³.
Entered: 23457.2032 m³
